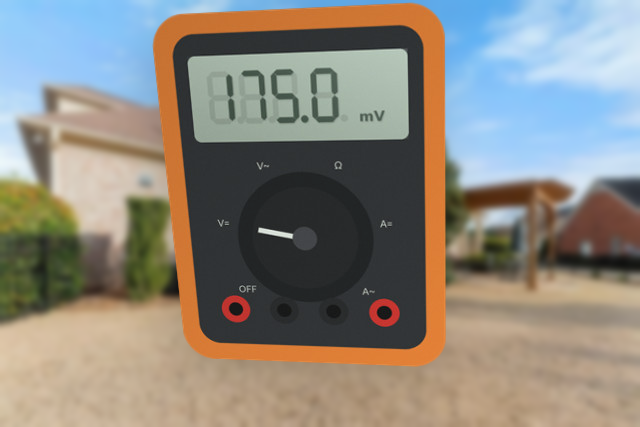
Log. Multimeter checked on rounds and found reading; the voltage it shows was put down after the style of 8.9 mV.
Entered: 175.0 mV
